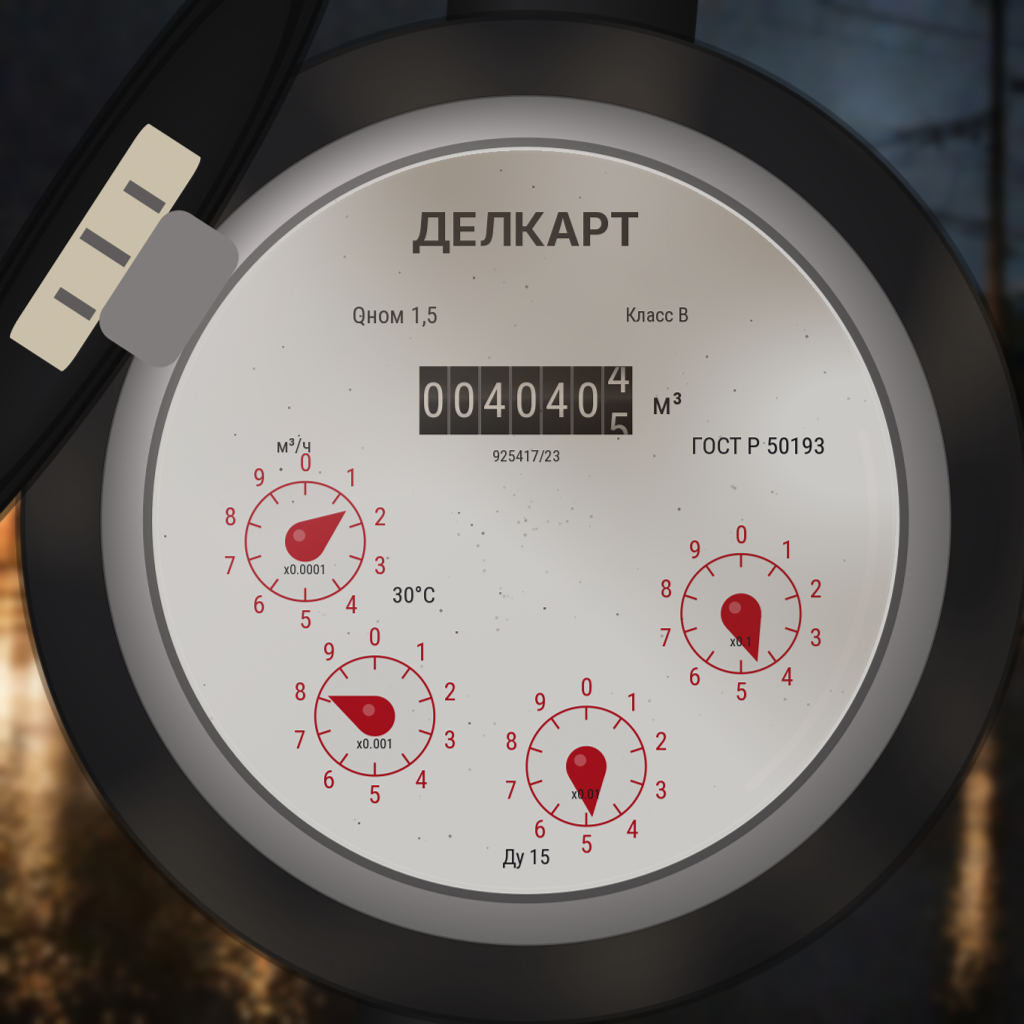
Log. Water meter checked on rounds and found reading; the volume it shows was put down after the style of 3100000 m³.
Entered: 40404.4481 m³
